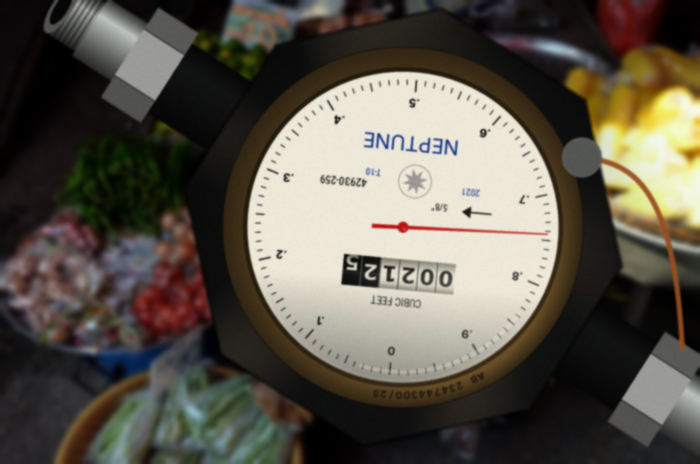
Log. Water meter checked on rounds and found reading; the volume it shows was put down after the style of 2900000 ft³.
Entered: 2124.74 ft³
